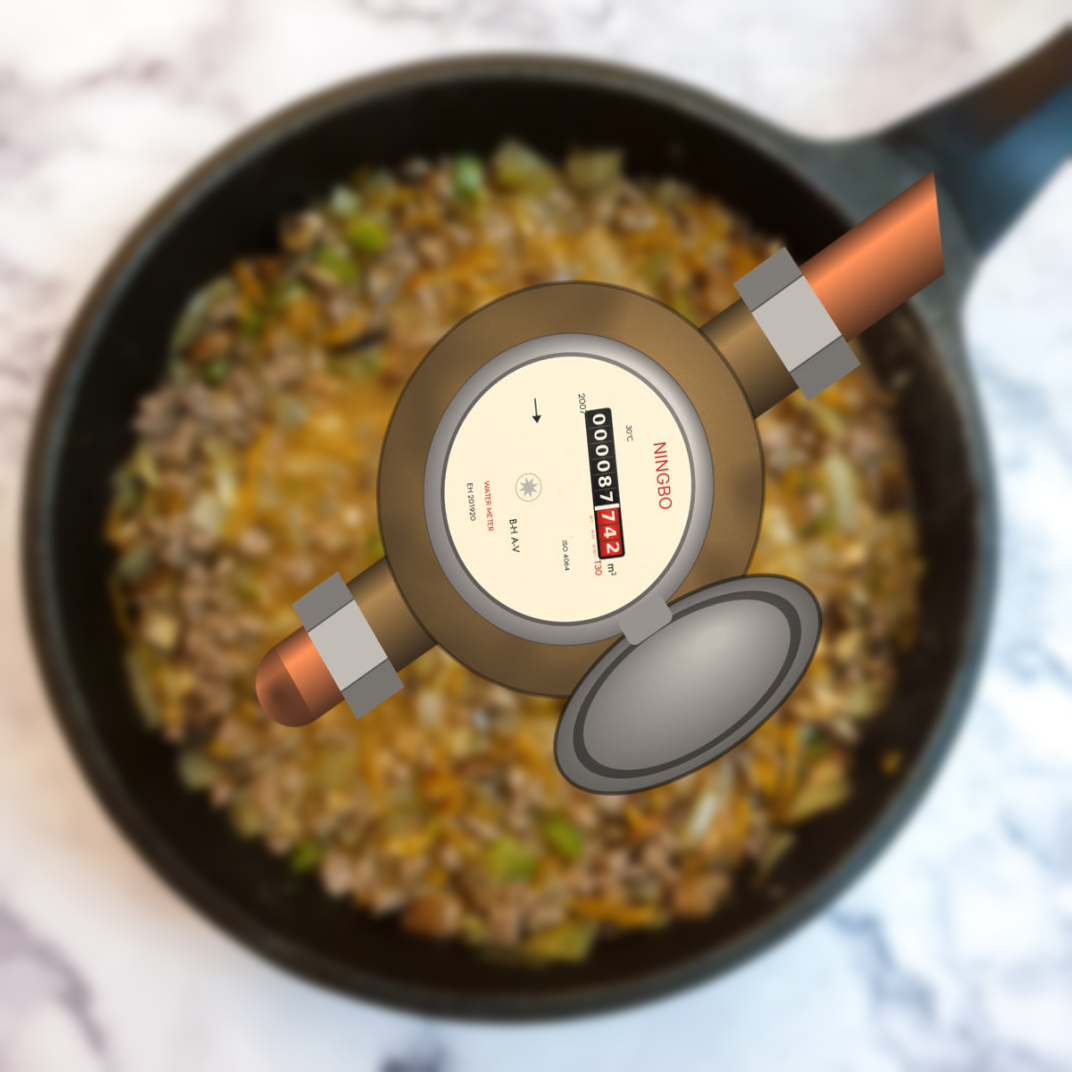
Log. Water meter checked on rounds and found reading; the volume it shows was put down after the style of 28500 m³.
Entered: 87.742 m³
